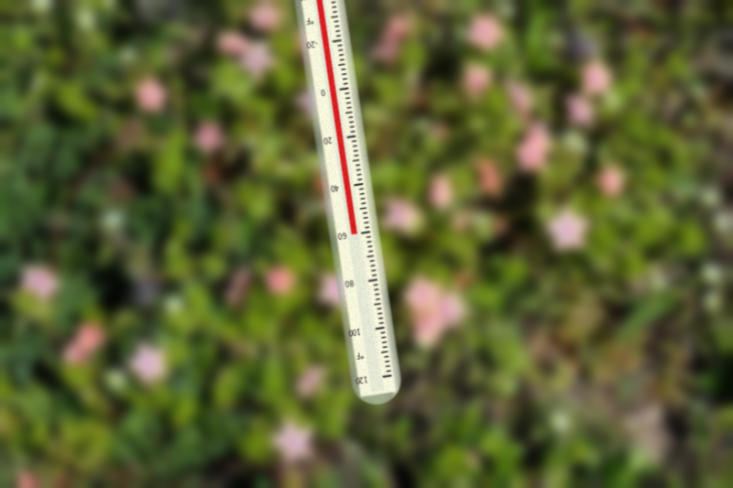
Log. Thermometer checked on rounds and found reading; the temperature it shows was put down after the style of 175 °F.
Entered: 60 °F
